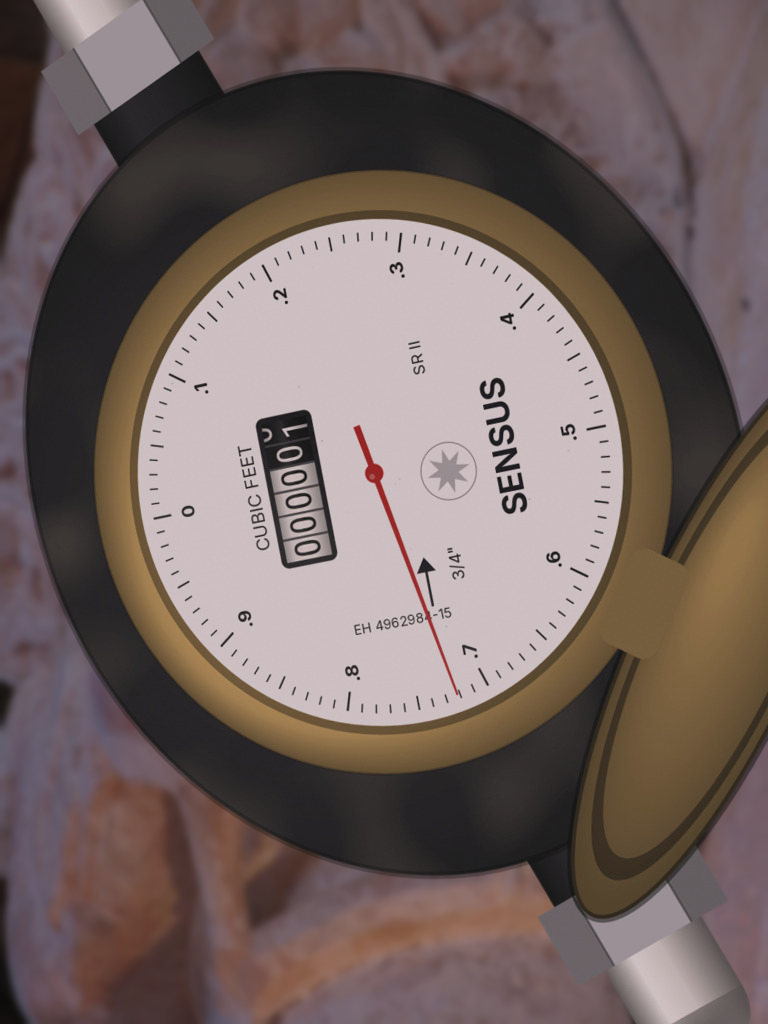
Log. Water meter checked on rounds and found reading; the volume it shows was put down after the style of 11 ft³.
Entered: 0.72 ft³
